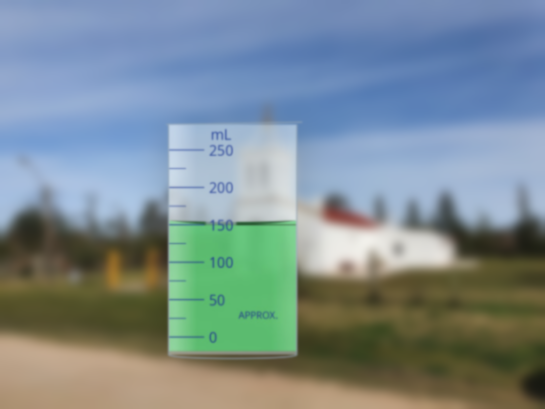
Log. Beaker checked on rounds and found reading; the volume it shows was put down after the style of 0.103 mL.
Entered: 150 mL
